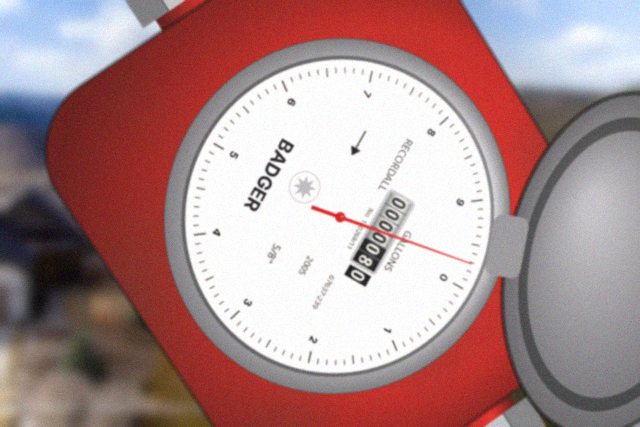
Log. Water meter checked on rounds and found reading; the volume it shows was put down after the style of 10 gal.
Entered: 79.7 gal
